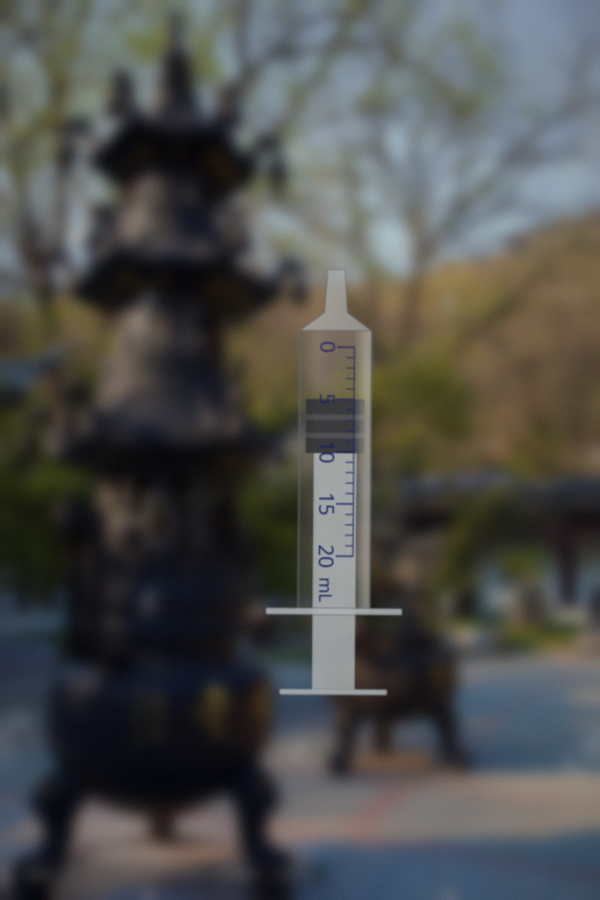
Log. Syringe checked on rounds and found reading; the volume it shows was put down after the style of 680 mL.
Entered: 5 mL
